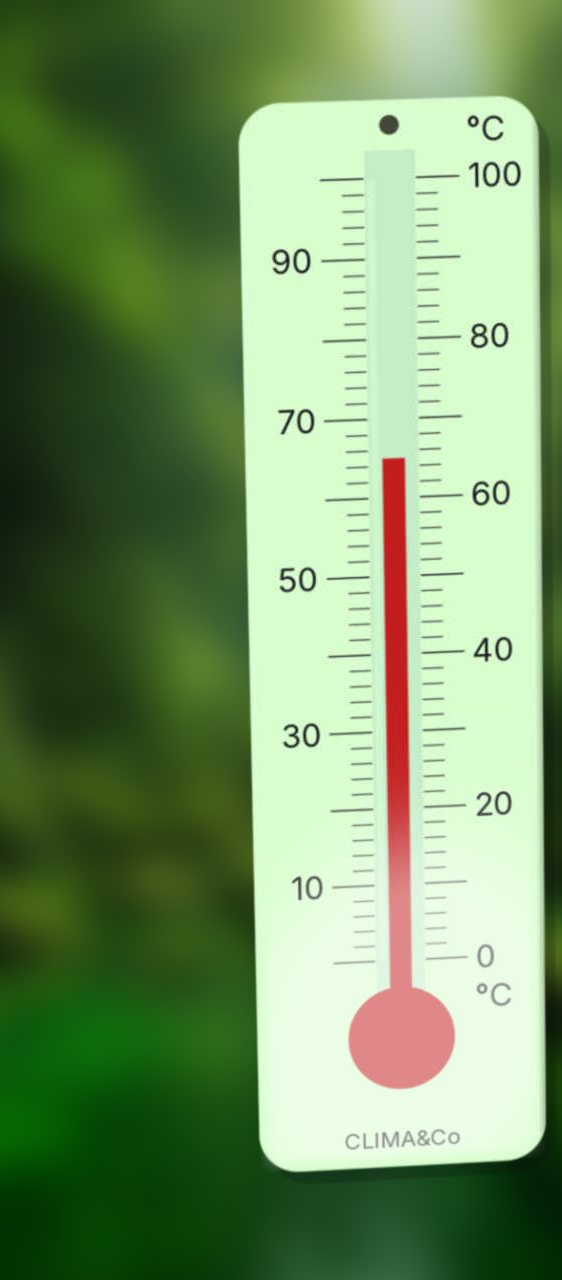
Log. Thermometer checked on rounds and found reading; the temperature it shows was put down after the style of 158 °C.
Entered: 65 °C
